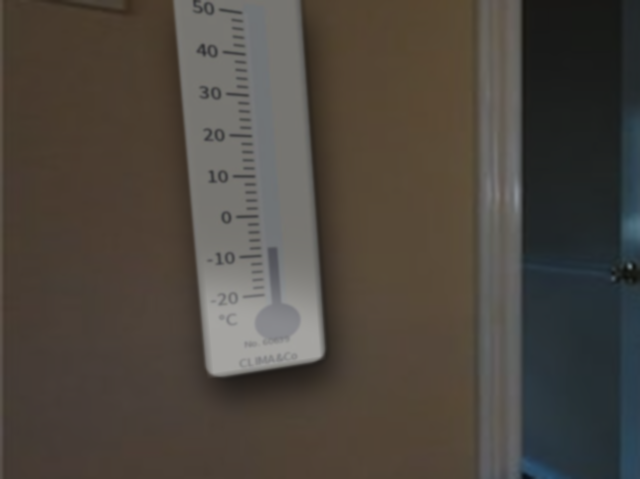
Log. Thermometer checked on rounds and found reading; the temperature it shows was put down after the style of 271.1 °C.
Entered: -8 °C
